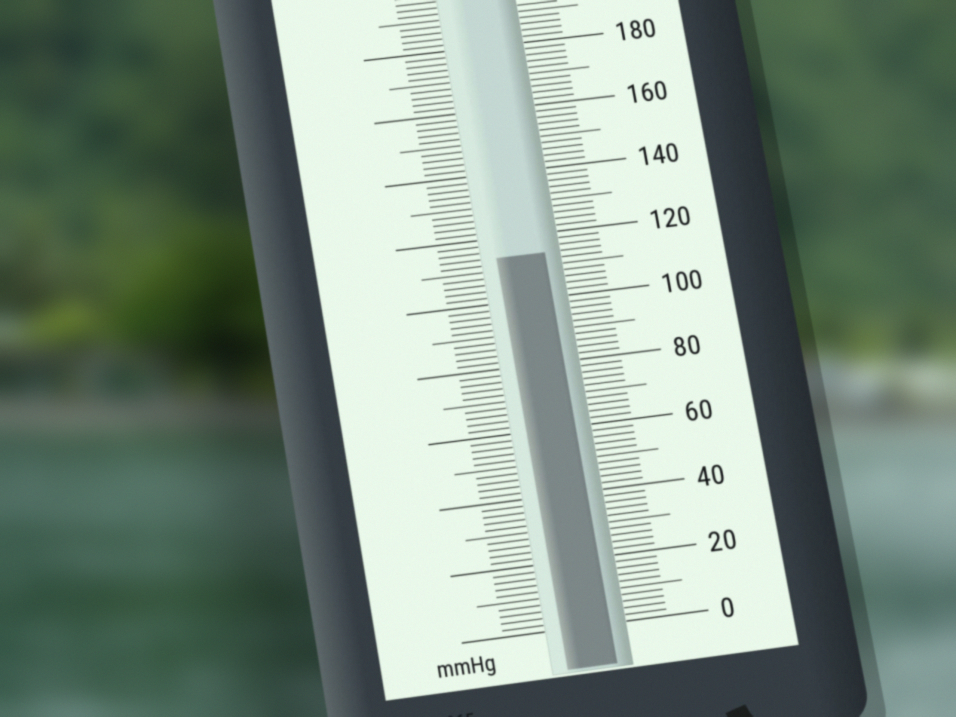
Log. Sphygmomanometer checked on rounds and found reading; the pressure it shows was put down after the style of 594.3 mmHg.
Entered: 114 mmHg
